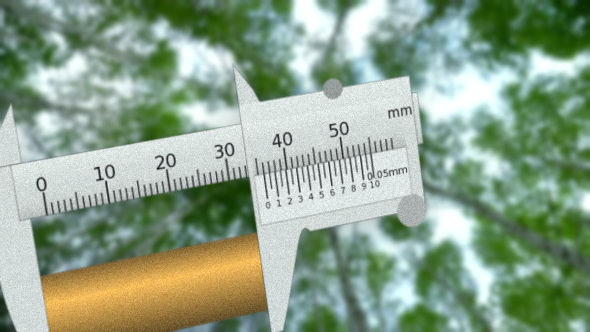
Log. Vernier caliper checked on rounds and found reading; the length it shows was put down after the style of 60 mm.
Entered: 36.0 mm
